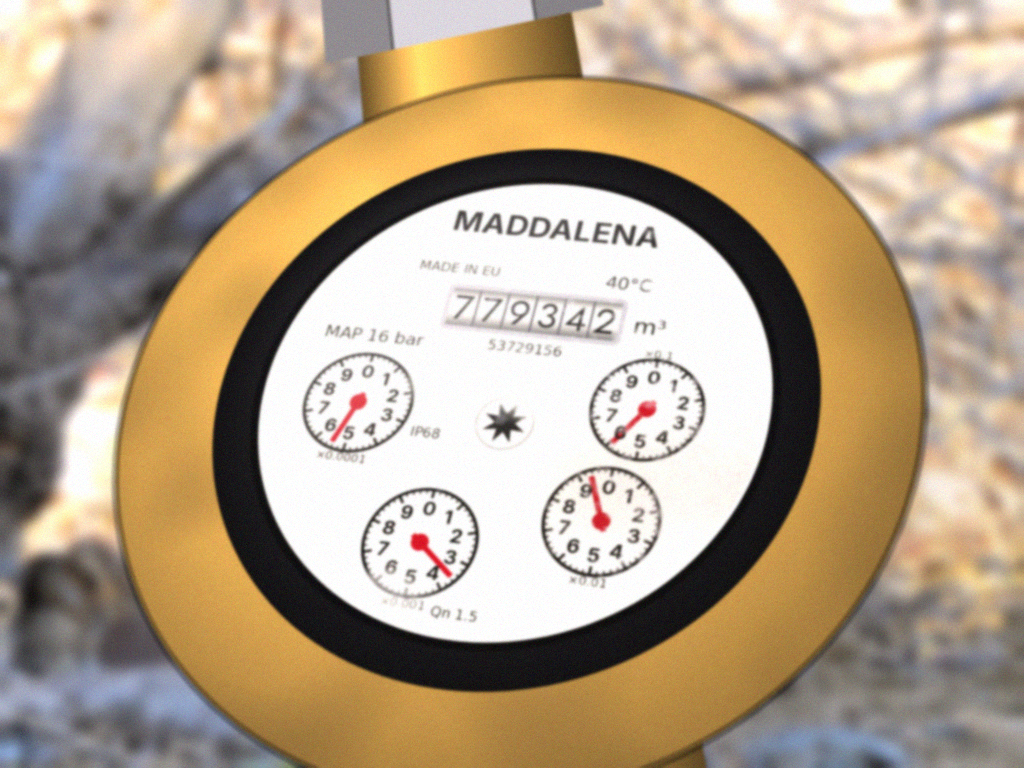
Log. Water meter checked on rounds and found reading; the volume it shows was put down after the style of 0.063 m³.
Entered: 779342.5935 m³
